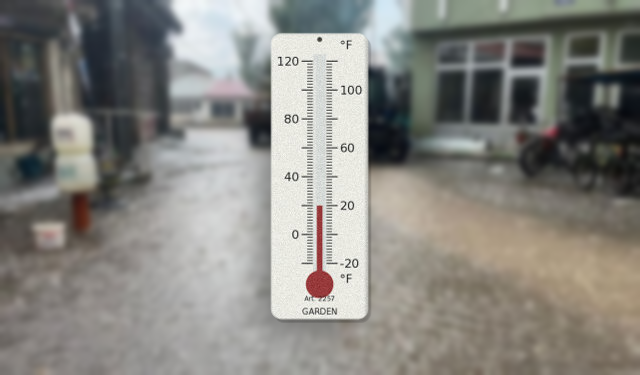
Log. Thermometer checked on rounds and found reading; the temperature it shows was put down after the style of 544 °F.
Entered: 20 °F
